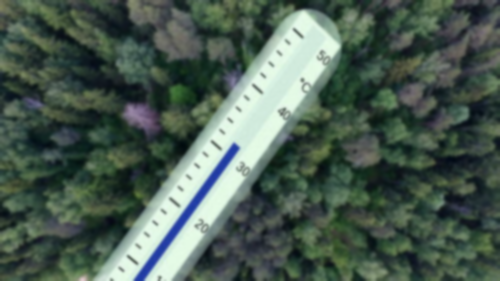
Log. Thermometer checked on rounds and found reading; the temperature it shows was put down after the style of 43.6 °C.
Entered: 32 °C
